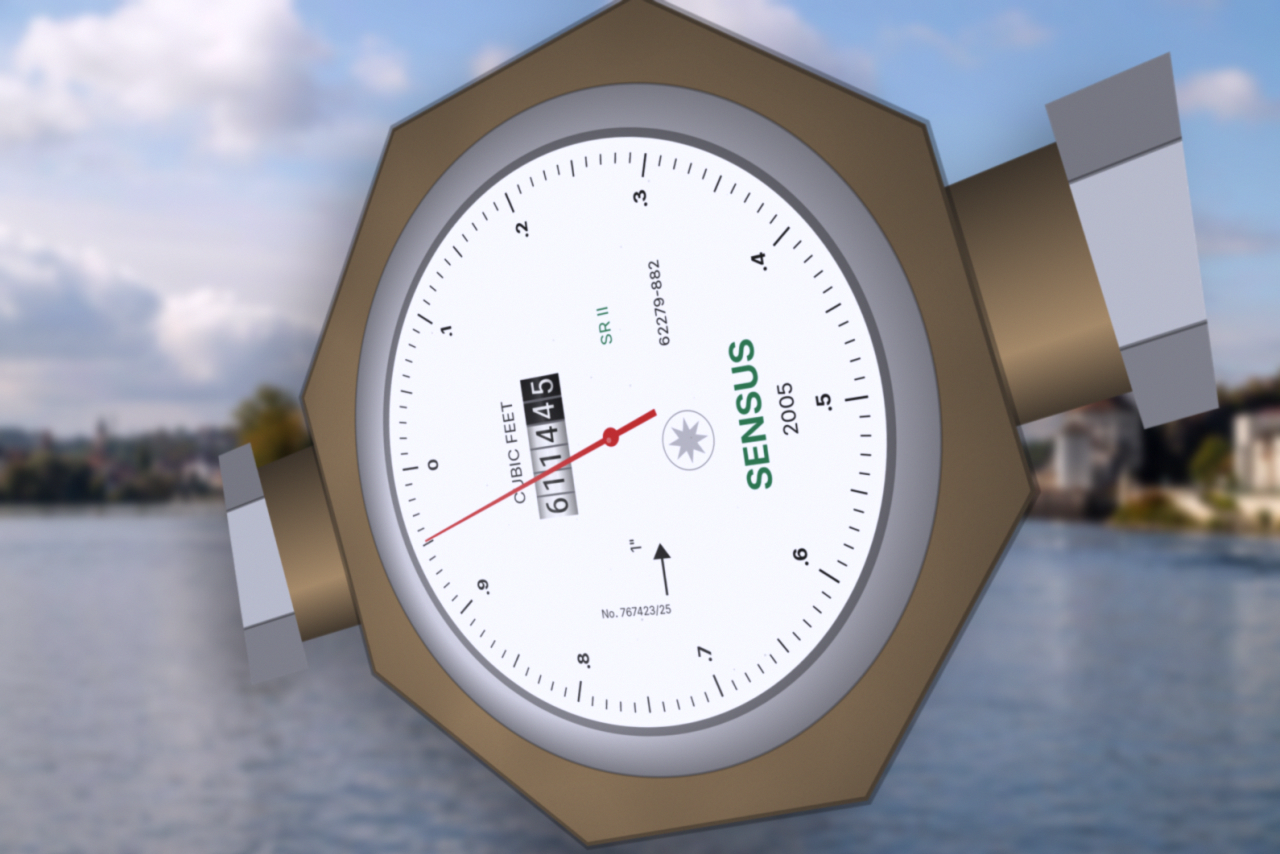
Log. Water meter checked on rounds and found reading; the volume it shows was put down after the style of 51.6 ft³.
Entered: 611444.95 ft³
